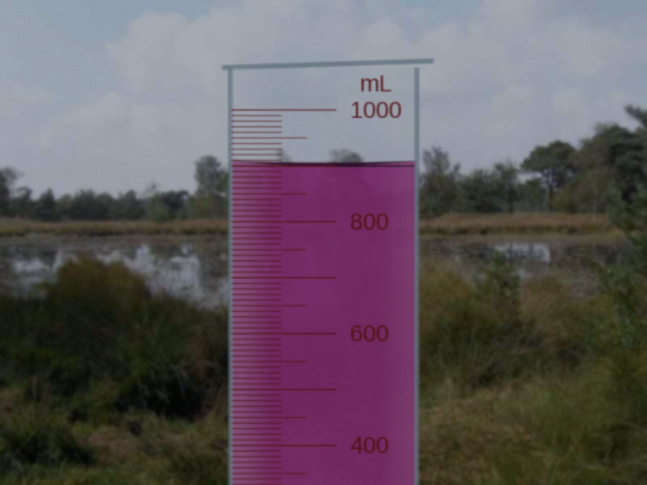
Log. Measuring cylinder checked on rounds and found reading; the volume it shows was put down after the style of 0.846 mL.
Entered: 900 mL
